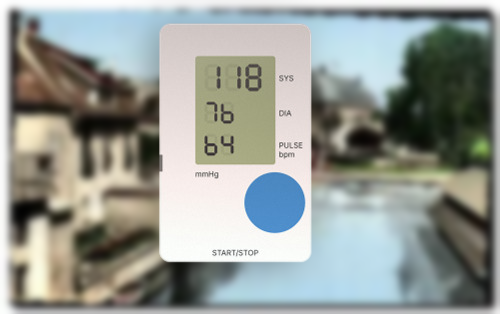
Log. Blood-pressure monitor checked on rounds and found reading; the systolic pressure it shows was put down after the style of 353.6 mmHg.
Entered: 118 mmHg
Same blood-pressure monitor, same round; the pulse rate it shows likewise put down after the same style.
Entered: 64 bpm
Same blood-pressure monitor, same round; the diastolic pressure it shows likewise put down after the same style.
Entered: 76 mmHg
